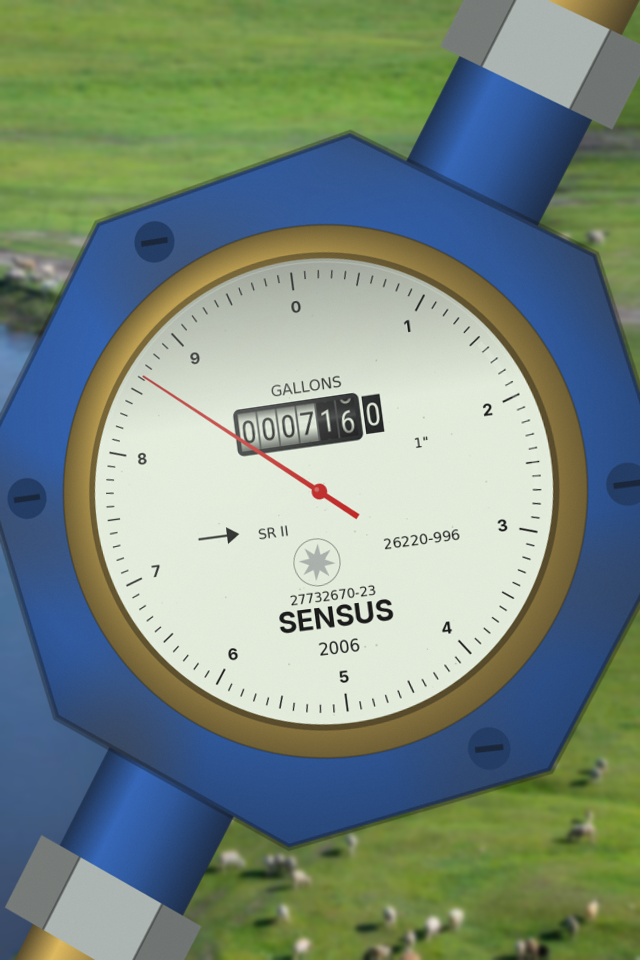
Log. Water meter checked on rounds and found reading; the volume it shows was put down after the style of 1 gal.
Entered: 7158.6 gal
